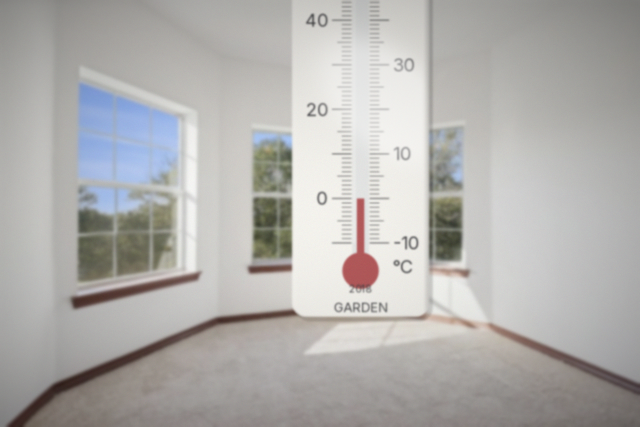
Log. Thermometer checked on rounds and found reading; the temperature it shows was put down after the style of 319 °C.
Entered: 0 °C
